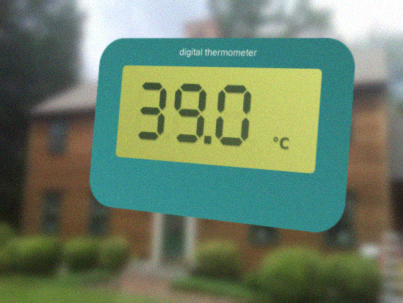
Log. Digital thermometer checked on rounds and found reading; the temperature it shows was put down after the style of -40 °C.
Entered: 39.0 °C
